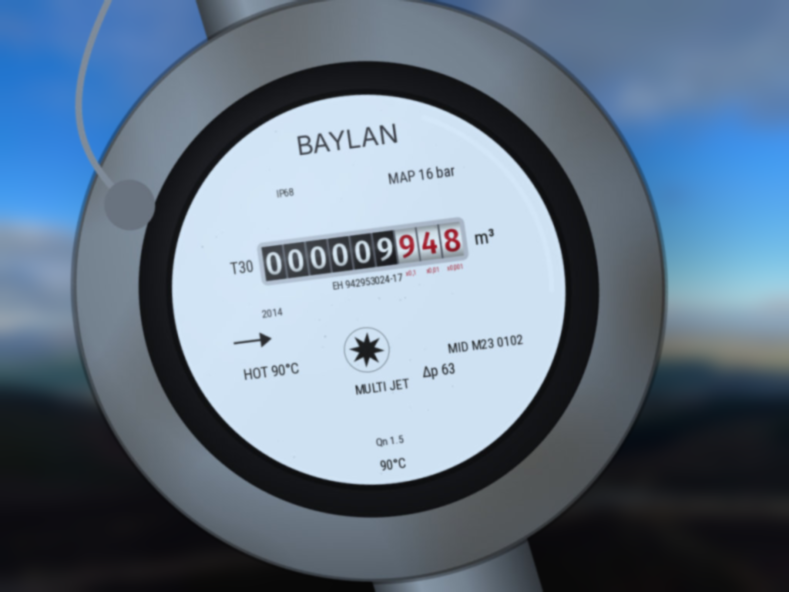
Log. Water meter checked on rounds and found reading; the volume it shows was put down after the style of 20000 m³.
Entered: 9.948 m³
